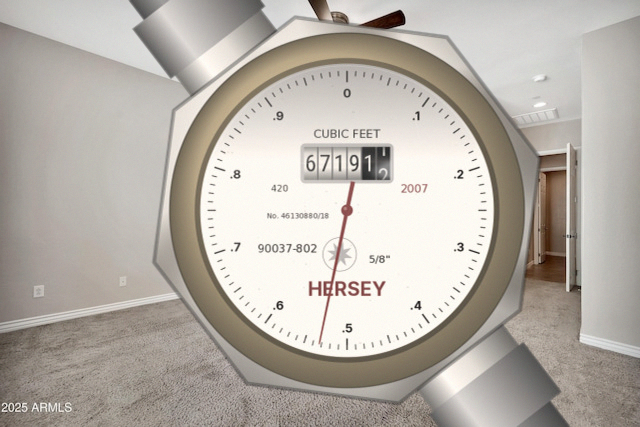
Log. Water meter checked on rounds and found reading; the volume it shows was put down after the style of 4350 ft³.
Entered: 671911.53 ft³
